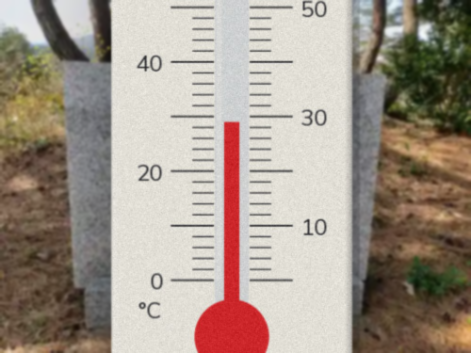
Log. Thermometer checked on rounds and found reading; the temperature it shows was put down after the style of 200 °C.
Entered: 29 °C
